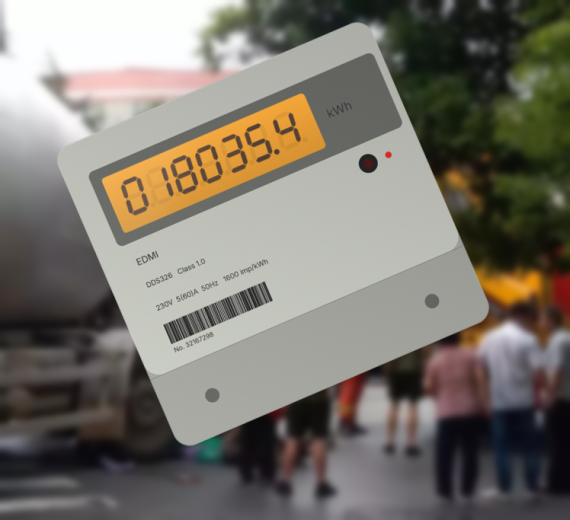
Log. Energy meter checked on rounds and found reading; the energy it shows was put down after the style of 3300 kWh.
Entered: 18035.4 kWh
